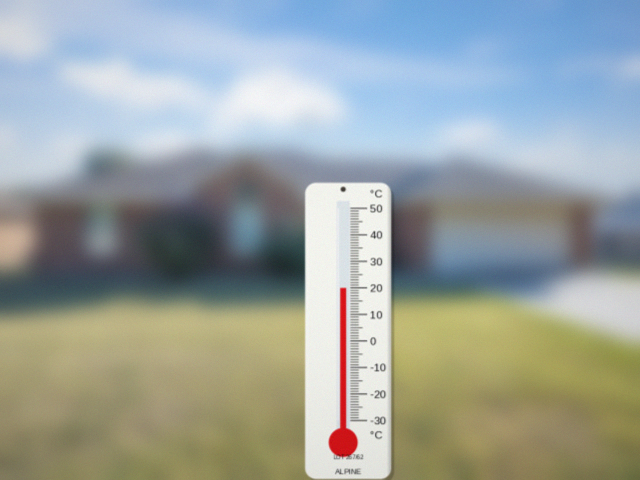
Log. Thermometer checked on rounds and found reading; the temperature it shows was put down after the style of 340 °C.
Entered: 20 °C
